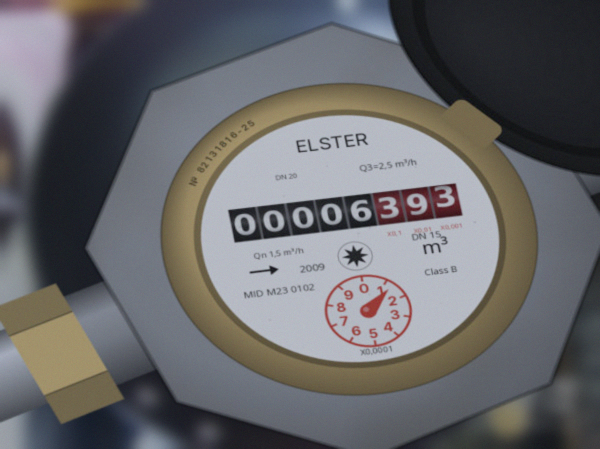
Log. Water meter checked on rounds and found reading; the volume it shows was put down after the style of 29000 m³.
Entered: 6.3931 m³
